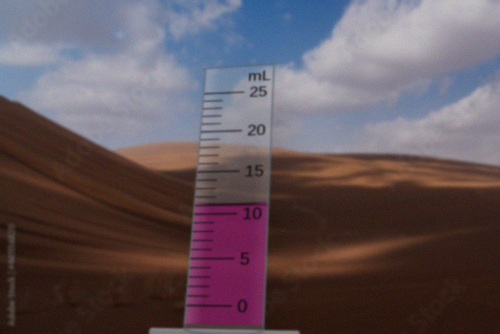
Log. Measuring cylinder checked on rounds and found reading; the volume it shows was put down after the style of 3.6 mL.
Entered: 11 mL
